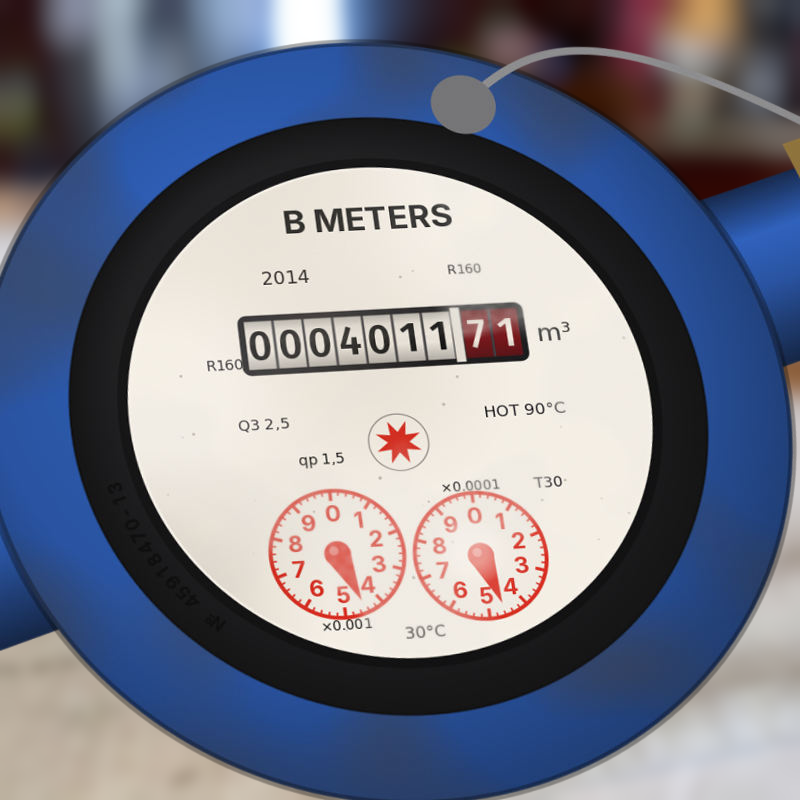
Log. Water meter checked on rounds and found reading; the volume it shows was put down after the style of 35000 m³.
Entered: 4011.7144 m³
